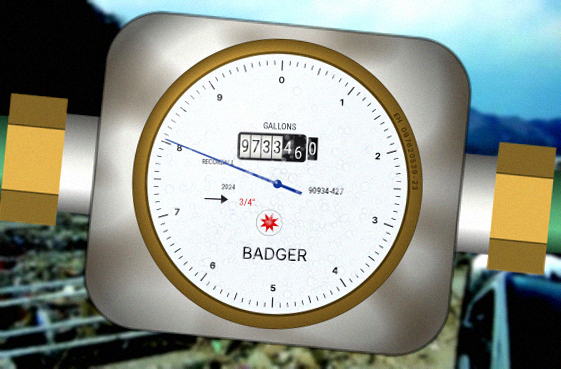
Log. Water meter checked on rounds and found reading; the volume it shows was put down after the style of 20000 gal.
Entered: 9733458.0 gal
